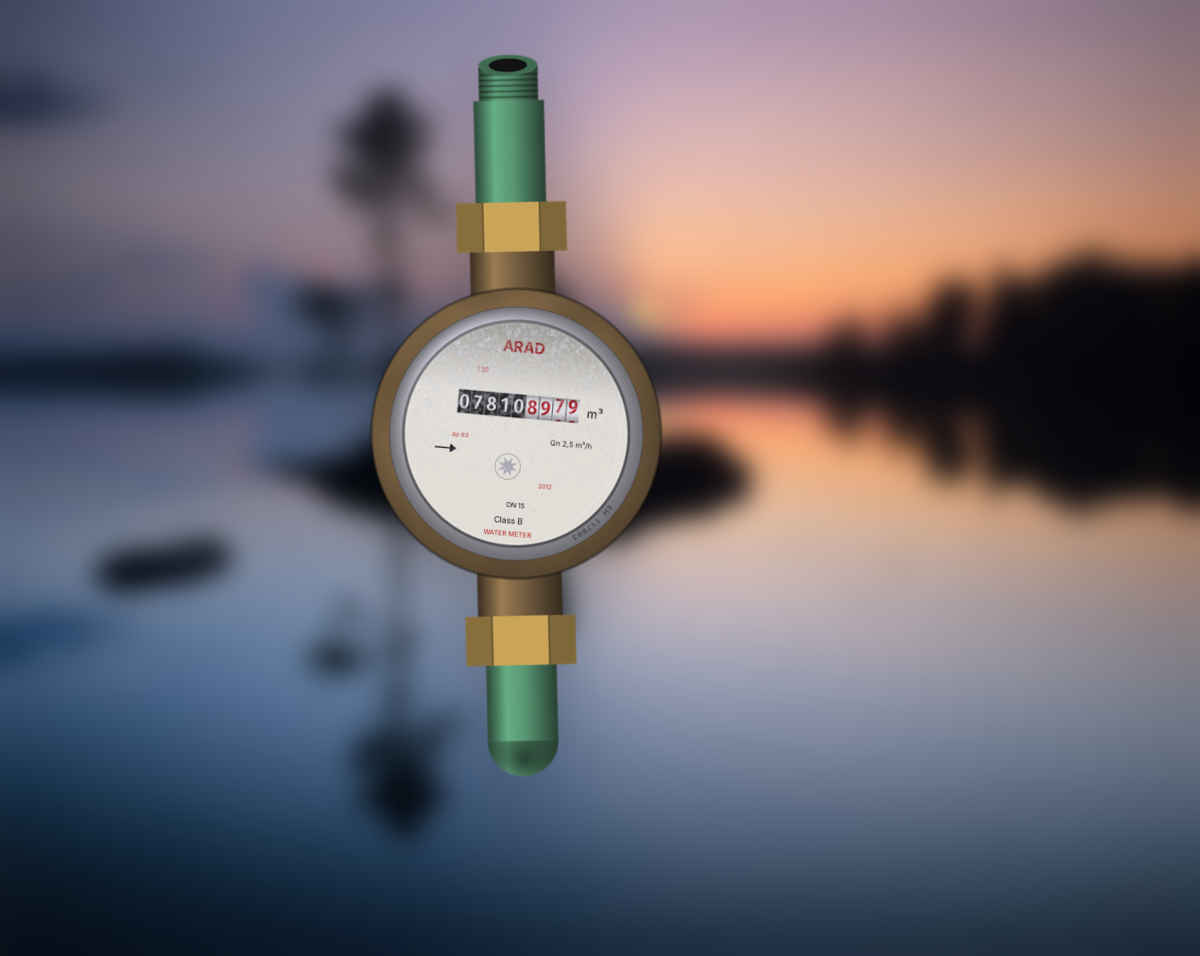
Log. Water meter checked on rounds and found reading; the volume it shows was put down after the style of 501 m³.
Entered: 7810.8979 m³
